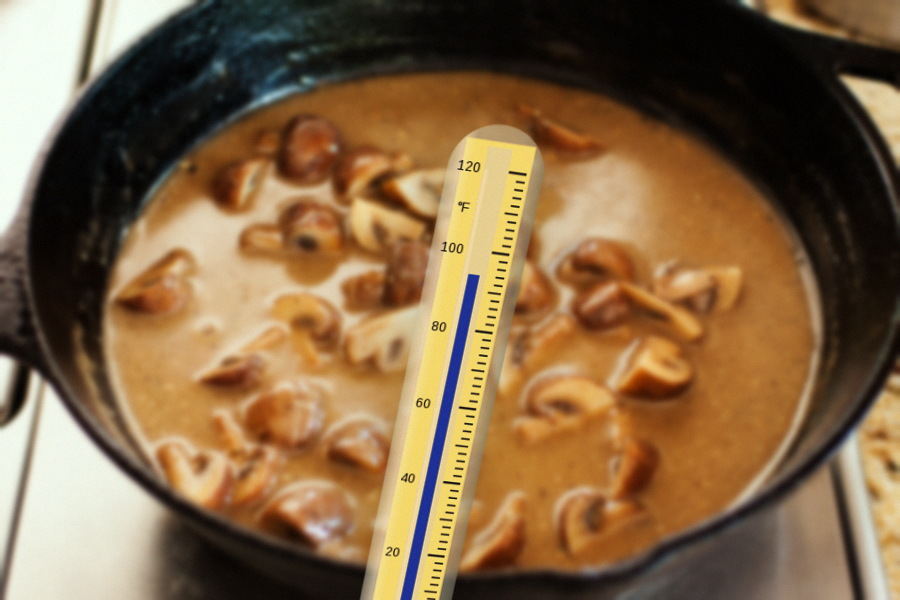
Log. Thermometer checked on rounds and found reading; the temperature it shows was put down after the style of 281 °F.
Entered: 94 °F
